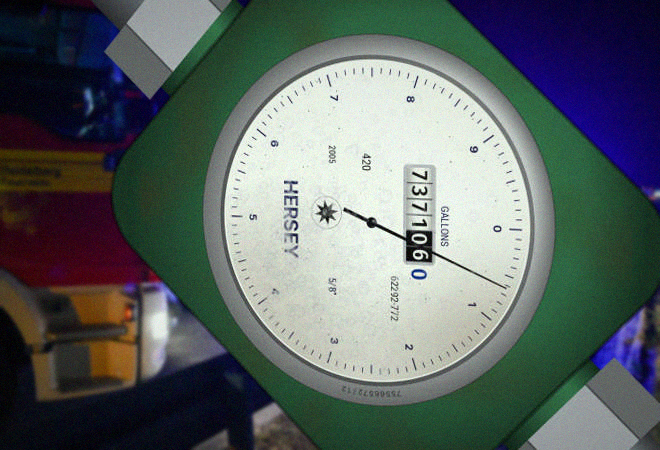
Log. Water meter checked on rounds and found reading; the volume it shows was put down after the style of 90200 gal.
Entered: 7371060.6 gal
